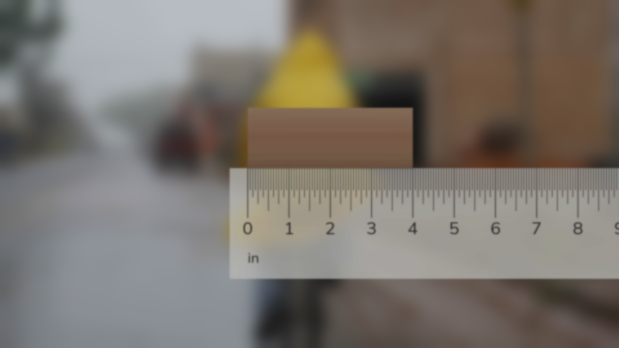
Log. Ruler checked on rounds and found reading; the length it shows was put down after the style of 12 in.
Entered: 4 in
